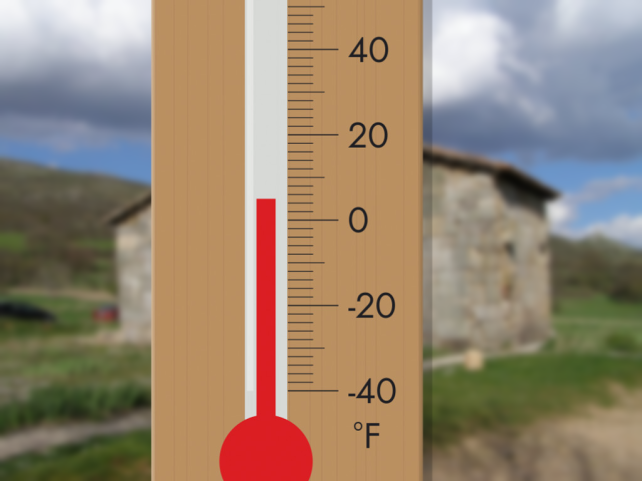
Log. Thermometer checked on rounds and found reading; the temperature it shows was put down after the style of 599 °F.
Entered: 5 °F
